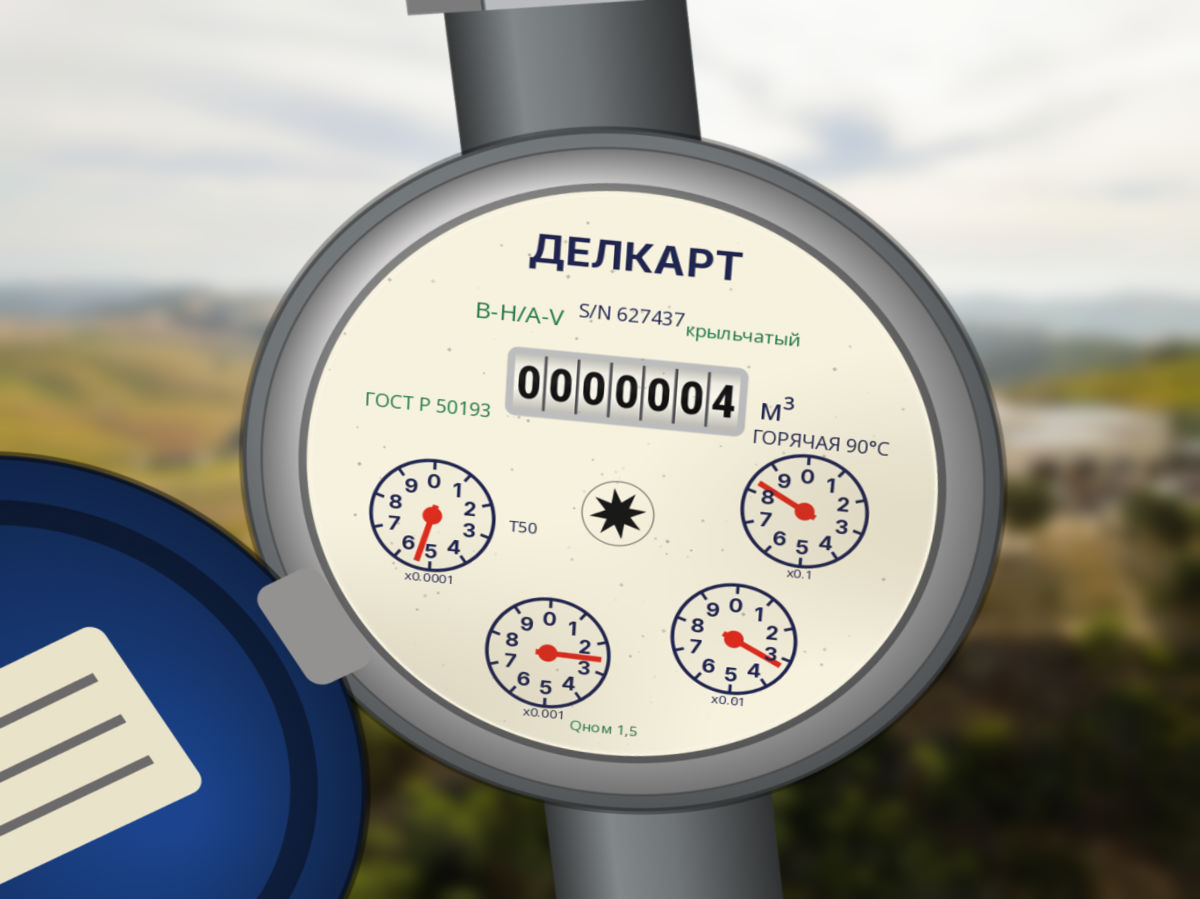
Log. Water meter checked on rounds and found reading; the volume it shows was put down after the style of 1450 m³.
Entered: 4.8325 m³
